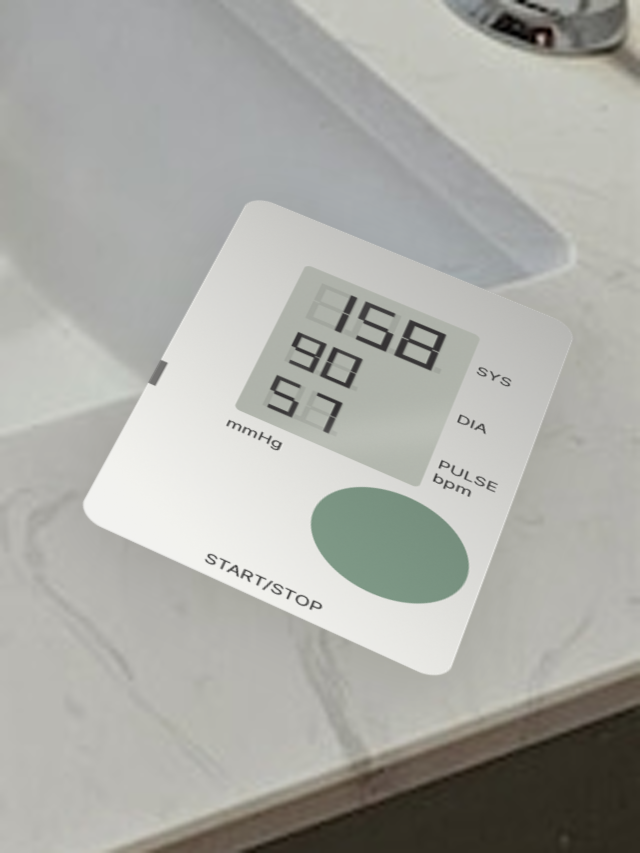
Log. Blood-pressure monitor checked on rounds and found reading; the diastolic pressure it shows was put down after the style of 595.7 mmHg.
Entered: 90 mmHg
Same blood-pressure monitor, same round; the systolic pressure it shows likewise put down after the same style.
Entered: 158 mmHg
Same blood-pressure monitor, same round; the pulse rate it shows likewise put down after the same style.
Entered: 57 bpm
